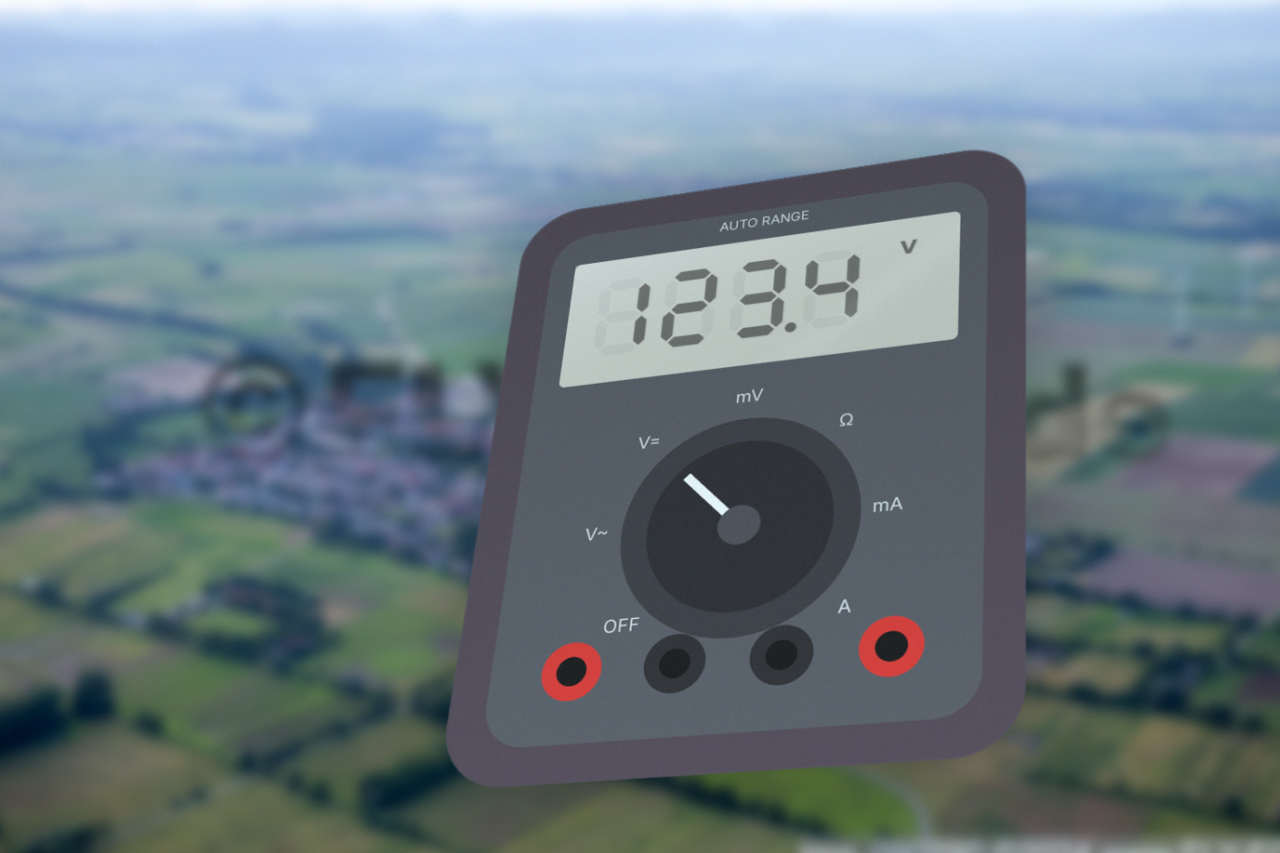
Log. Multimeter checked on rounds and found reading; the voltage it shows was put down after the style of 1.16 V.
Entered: 123.4 V
